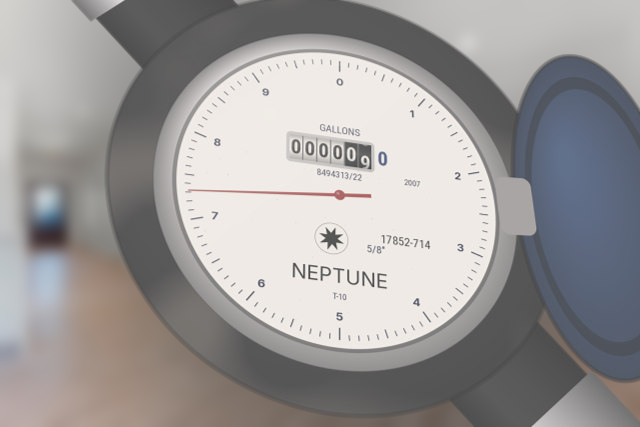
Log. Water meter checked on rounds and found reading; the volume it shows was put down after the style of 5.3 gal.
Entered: 87.3 gal
